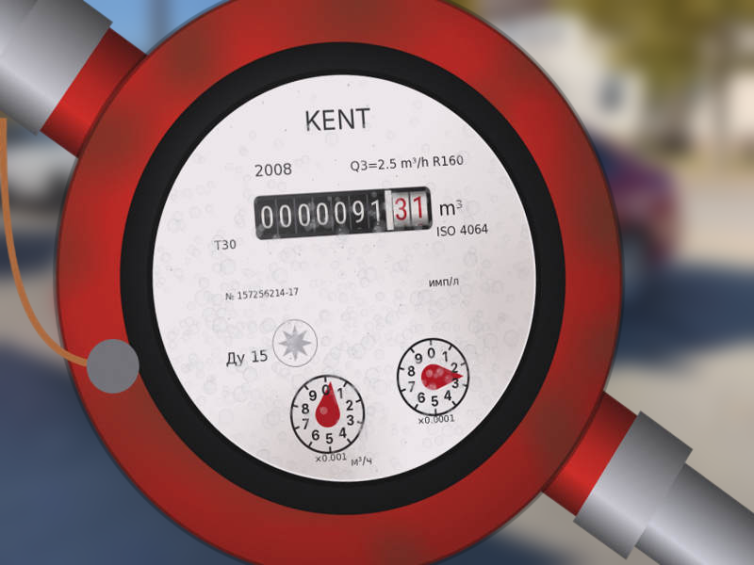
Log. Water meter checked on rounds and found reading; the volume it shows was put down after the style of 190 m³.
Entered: 91.3102 m³
